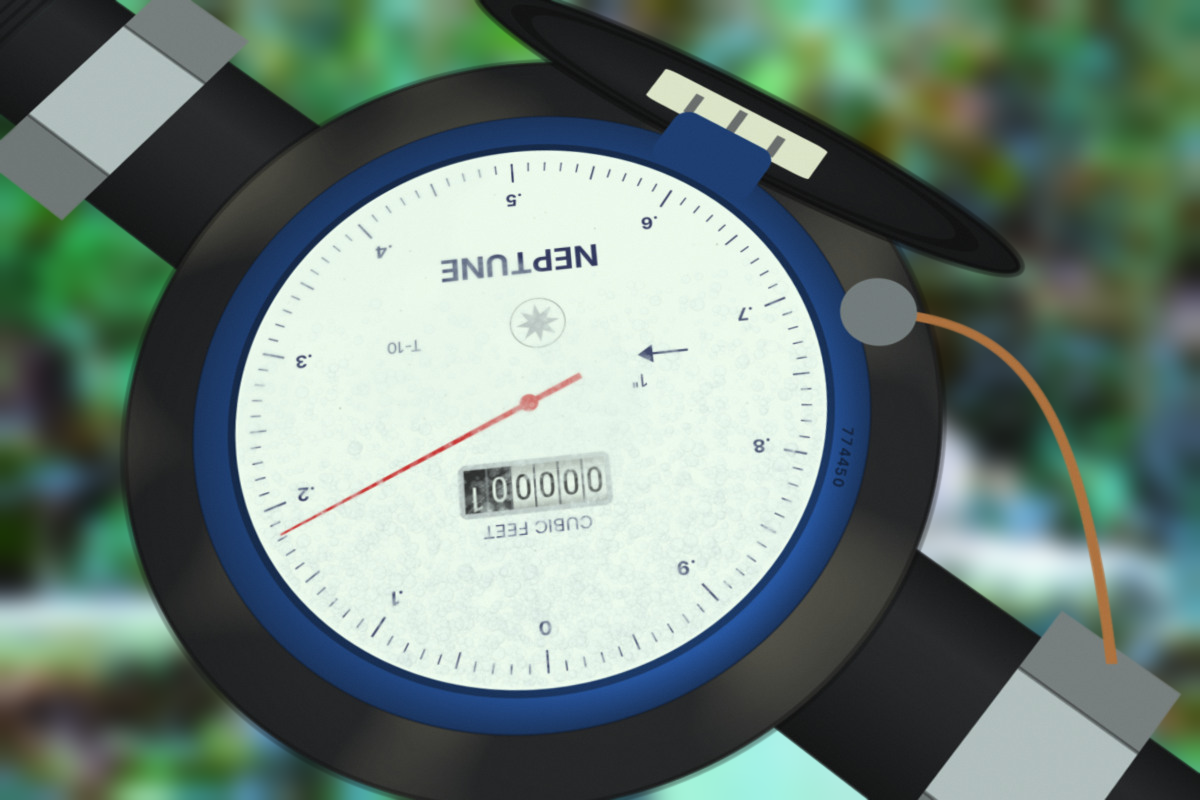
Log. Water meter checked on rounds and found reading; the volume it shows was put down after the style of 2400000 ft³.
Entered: 1.18 ft³
